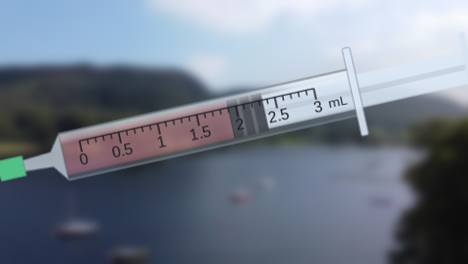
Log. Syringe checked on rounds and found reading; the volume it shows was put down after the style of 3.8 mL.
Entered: 1.9 mL
